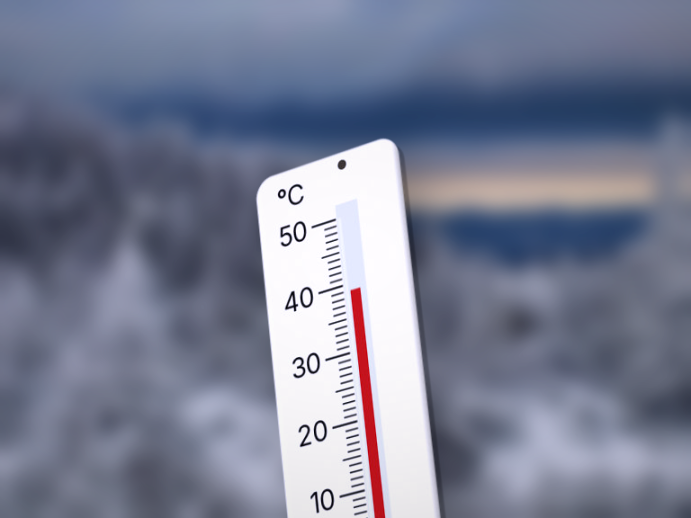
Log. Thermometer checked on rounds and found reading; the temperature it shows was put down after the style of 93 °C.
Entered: 39 °C
